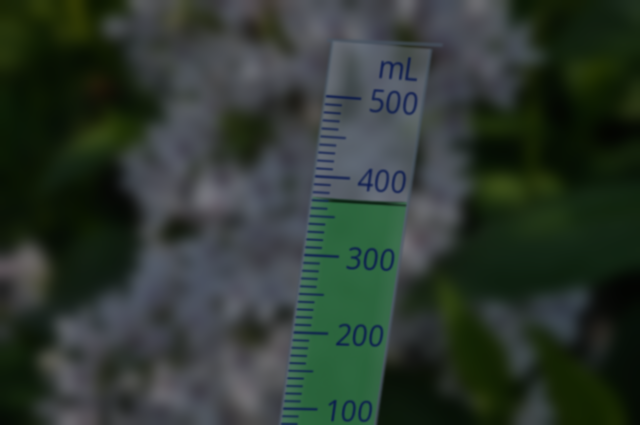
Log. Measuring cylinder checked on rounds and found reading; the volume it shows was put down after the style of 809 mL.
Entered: 370 mL
